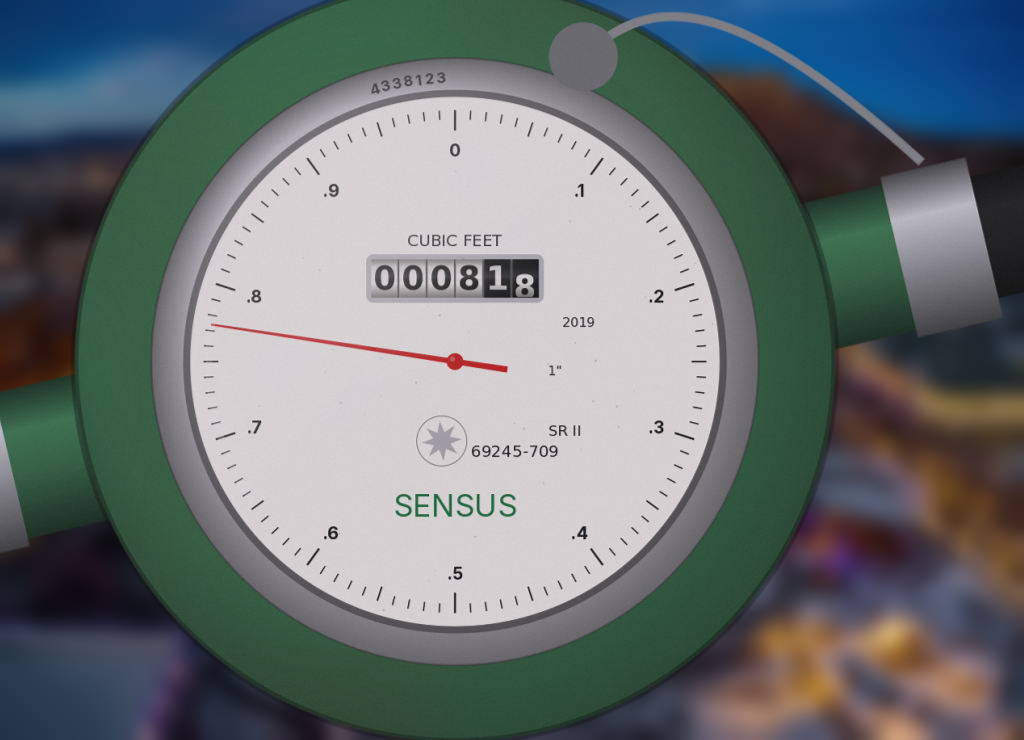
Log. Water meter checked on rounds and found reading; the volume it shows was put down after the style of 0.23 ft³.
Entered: 817.77 ft³
